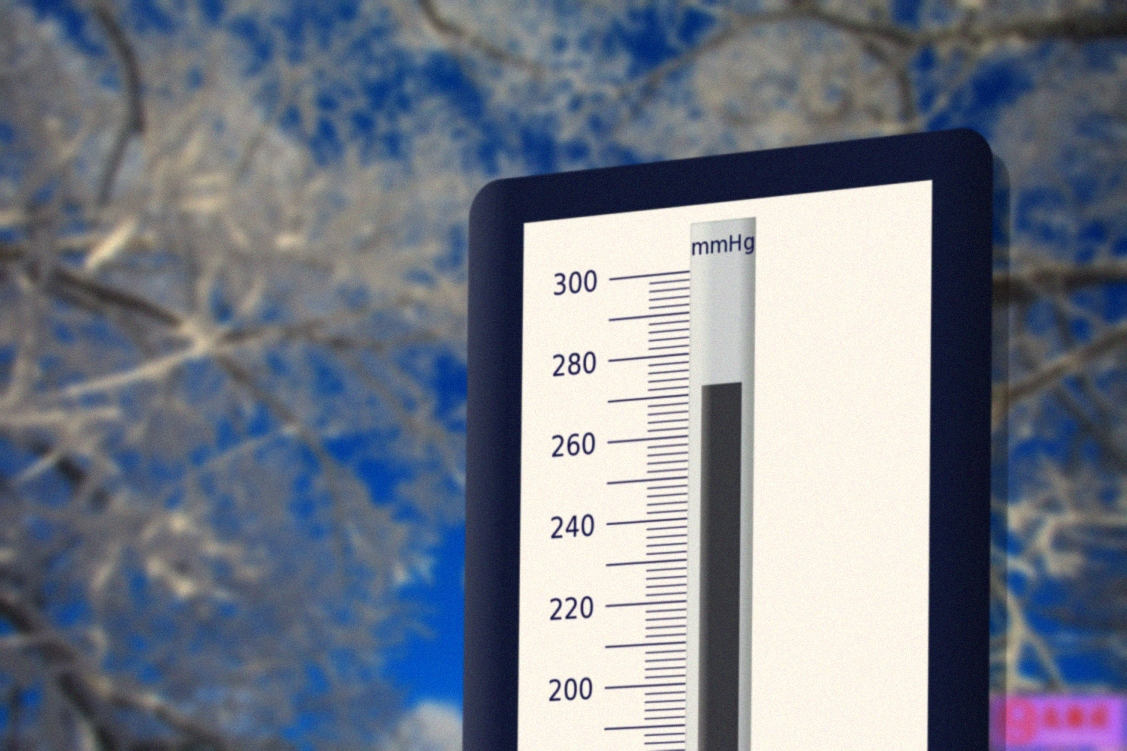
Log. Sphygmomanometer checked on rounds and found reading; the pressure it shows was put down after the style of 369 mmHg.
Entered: 272 mmHg
